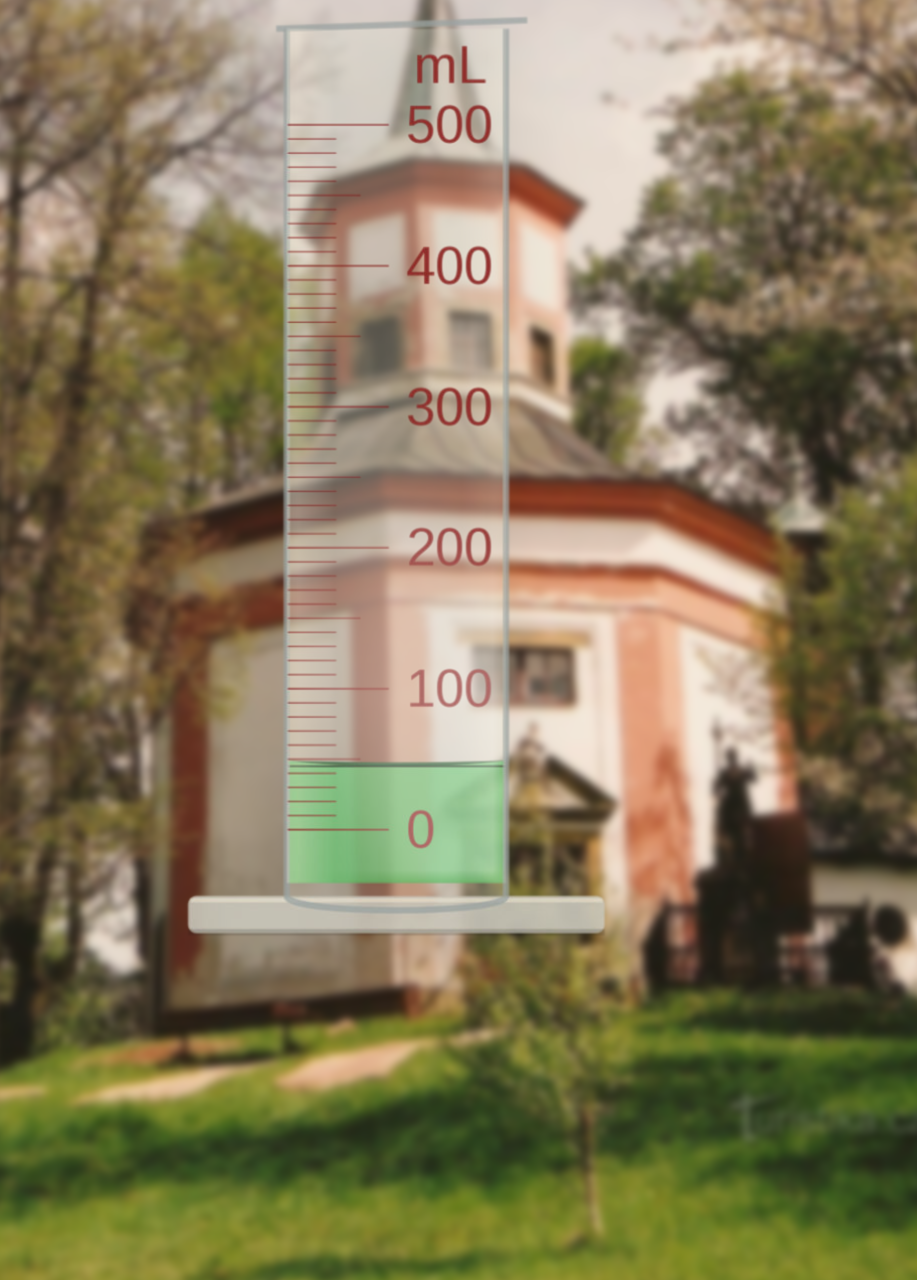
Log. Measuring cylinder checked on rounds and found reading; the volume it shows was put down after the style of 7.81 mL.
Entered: 45 mL
